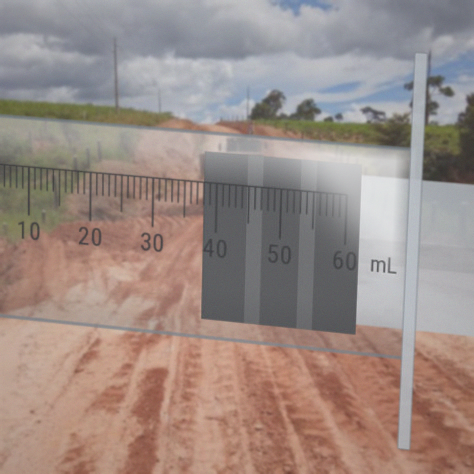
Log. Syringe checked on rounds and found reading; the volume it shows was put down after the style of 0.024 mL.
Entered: 38 mL
